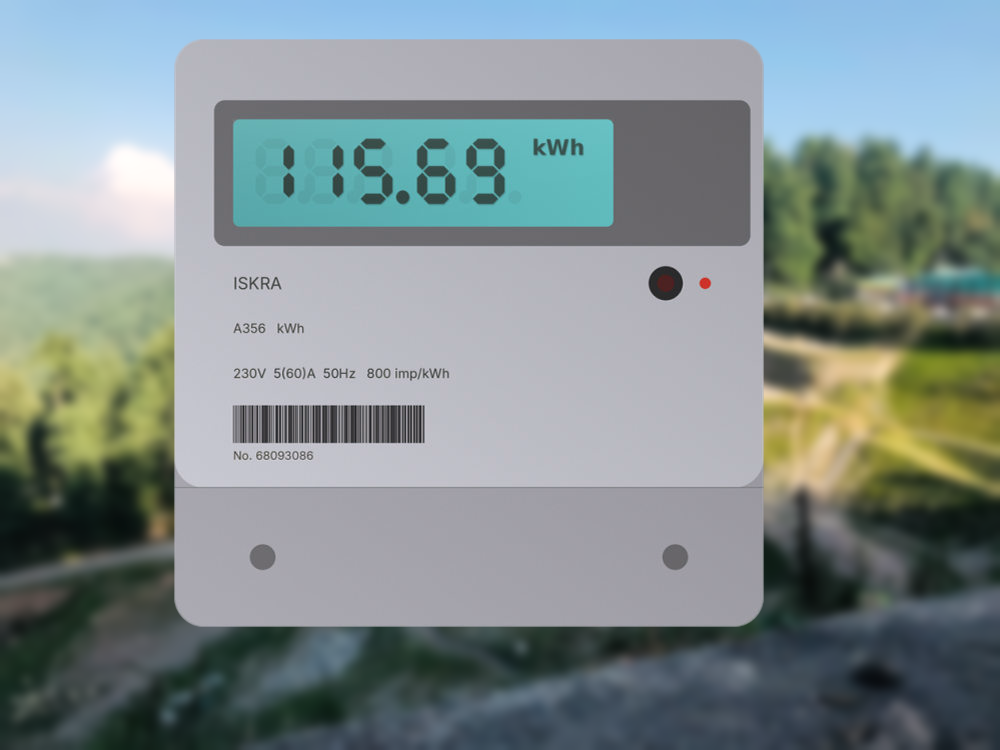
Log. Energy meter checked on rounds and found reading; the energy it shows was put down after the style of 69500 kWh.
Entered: 115.69 kWh
